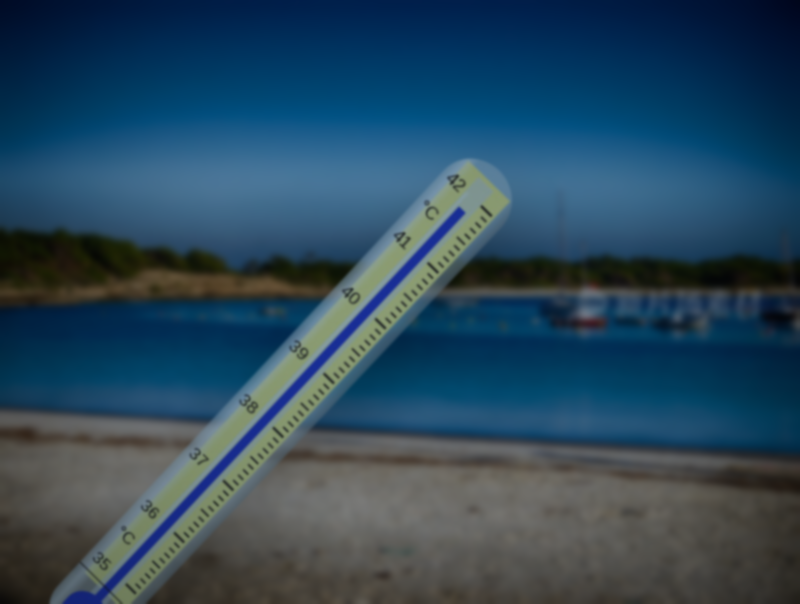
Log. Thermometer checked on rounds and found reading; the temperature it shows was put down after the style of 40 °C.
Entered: 41.8 °C
